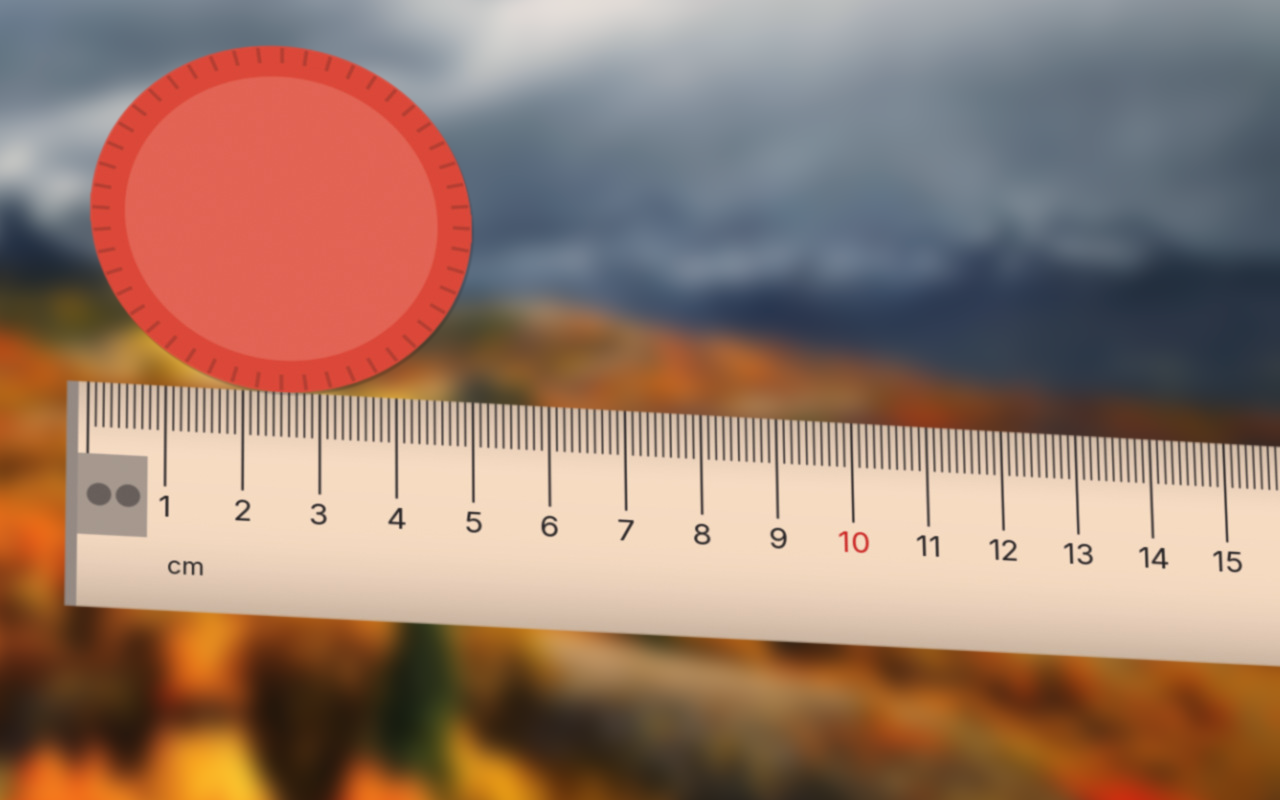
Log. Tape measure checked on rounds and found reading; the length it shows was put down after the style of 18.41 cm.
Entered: 5 cm
